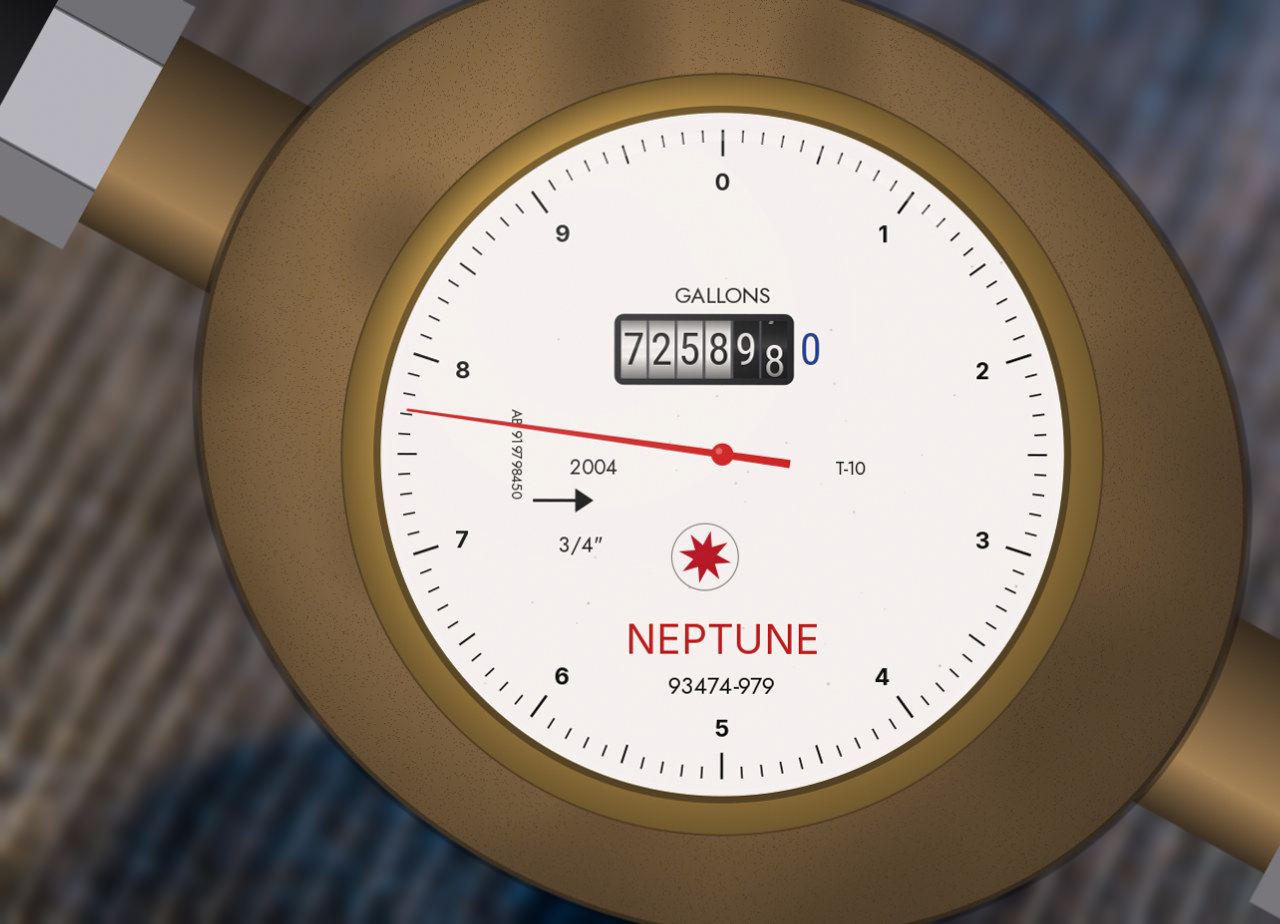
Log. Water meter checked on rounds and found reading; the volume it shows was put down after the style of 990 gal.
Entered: 7258977.7 gal
